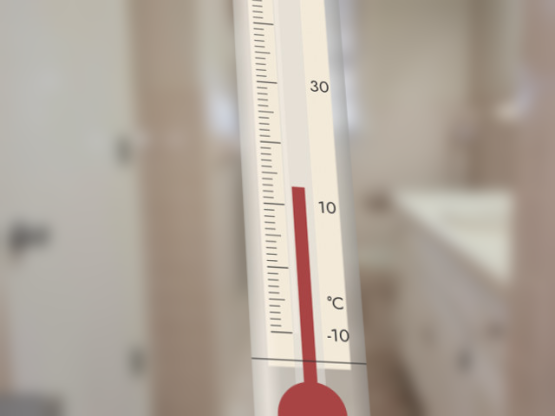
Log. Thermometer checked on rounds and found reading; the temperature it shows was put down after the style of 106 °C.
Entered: 13 °C
